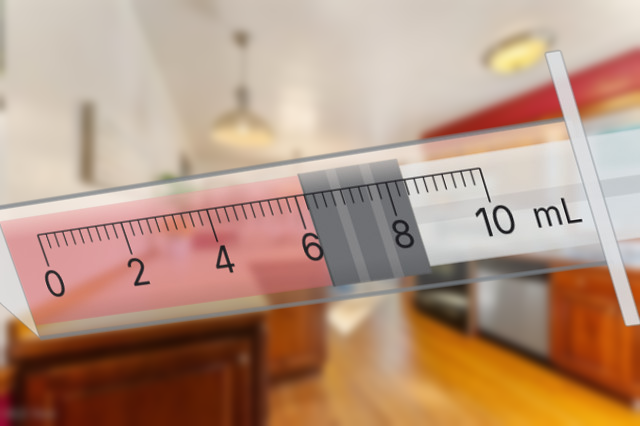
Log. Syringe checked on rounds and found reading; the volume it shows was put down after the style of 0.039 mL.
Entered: 6.2 mL
